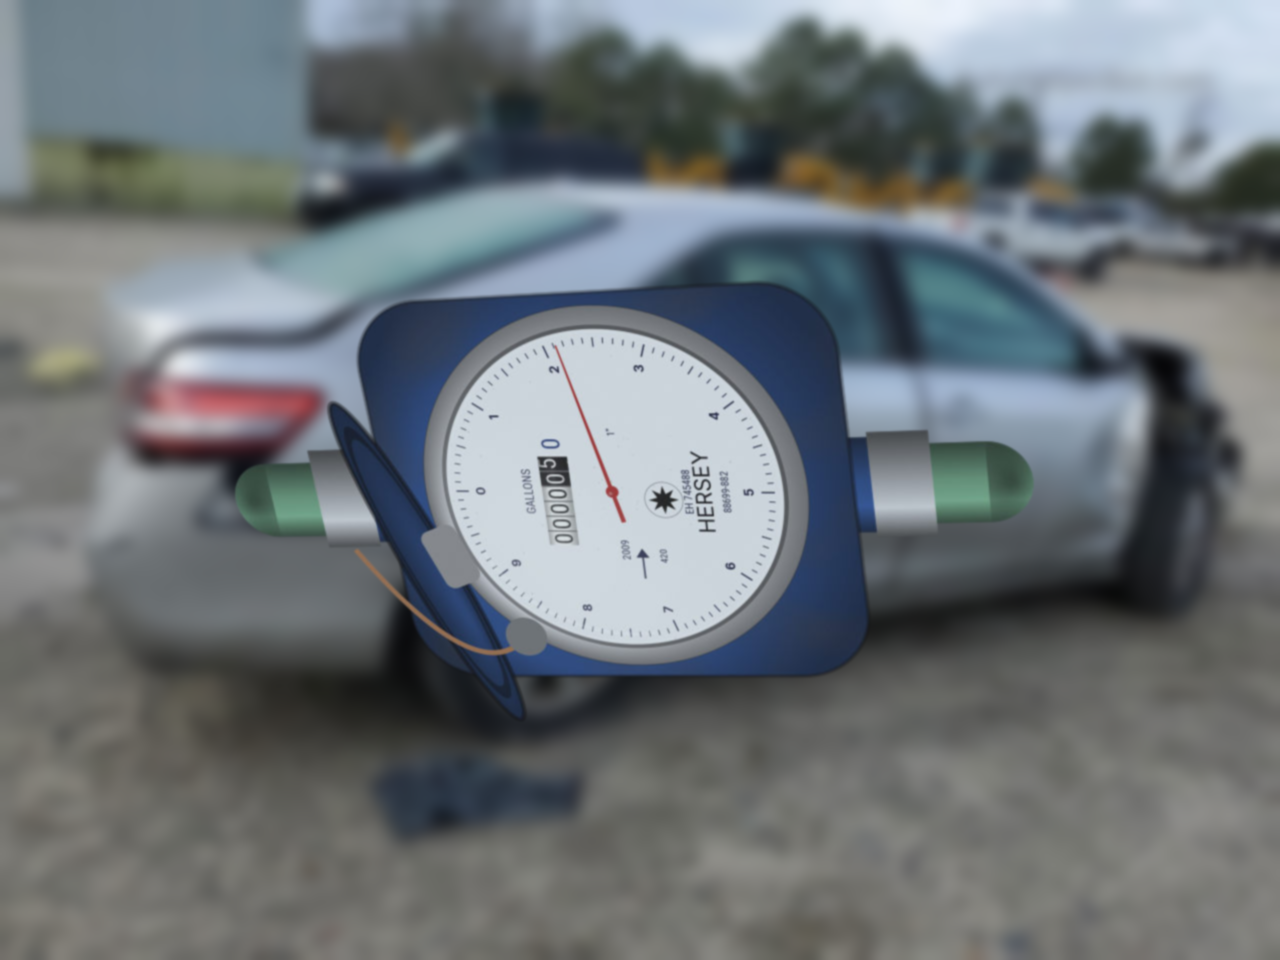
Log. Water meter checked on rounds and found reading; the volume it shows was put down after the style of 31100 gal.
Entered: 52.1 gal
